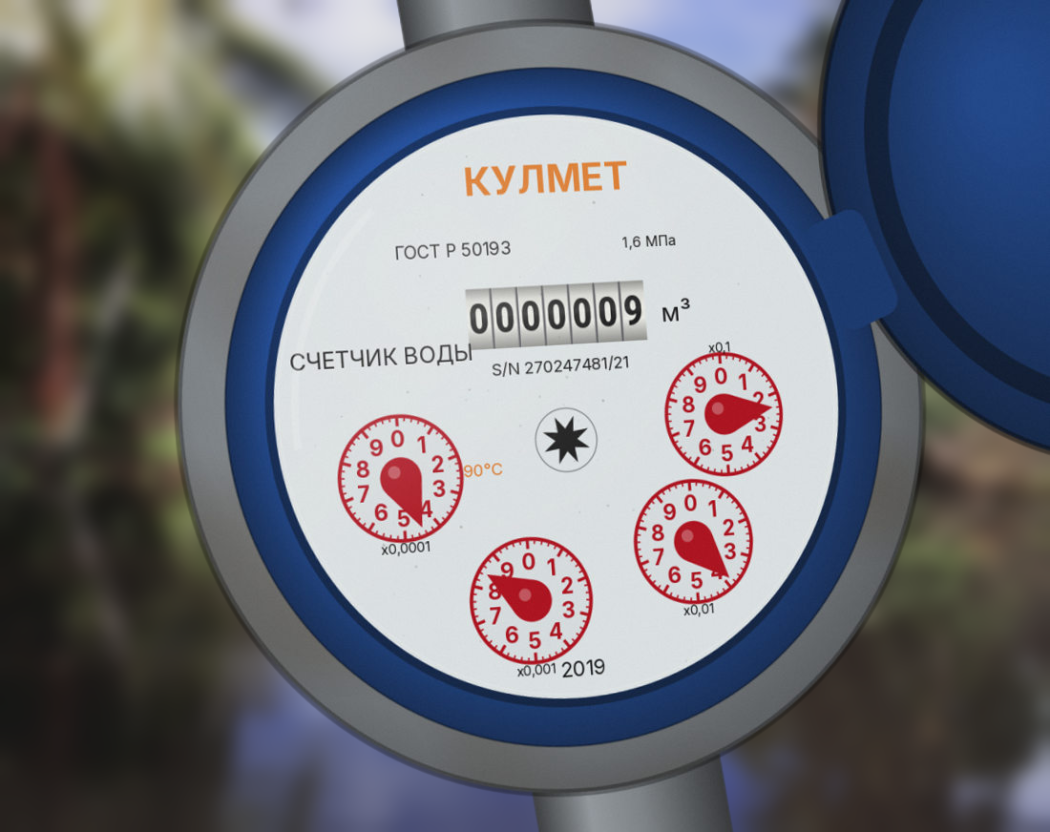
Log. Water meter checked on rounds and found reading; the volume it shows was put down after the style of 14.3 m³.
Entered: 9.2384 m³
